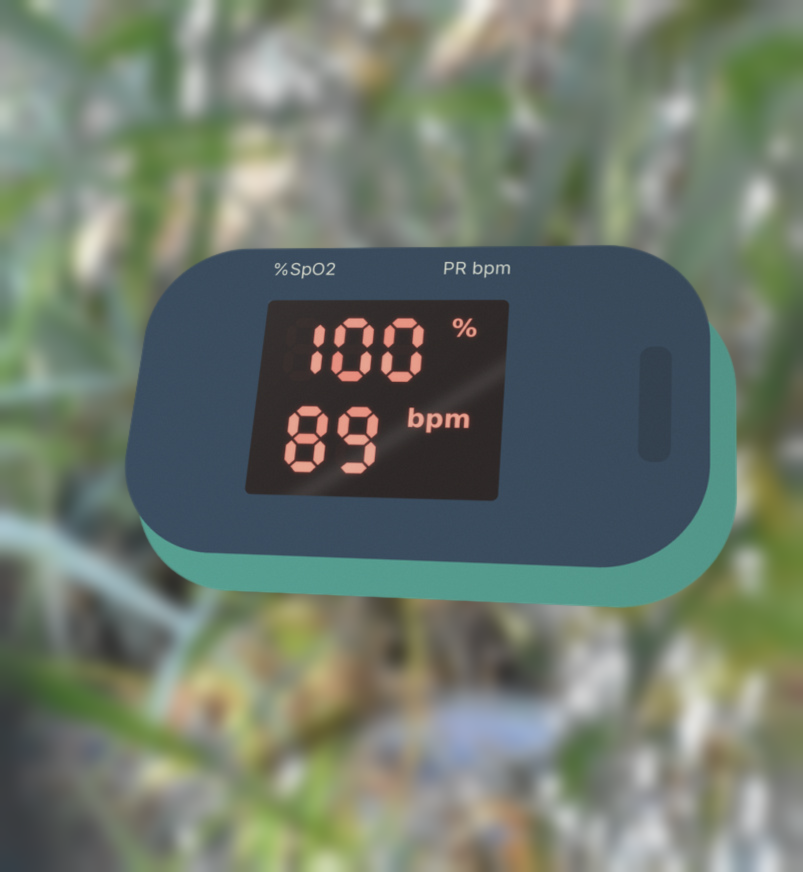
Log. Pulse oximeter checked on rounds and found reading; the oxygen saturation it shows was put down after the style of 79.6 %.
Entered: 100 %
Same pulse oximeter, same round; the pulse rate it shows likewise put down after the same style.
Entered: 89 bpm
